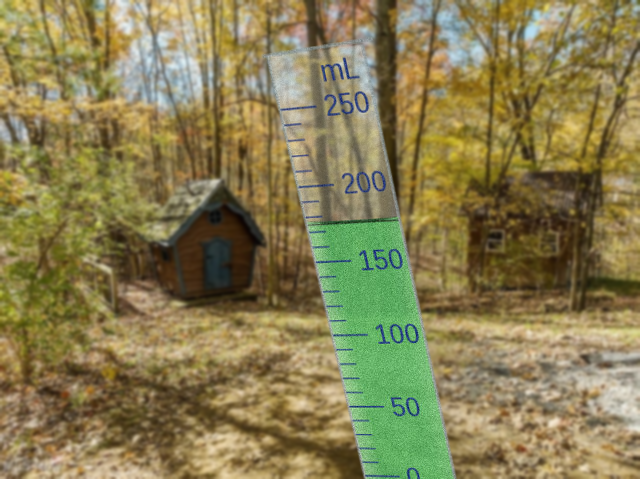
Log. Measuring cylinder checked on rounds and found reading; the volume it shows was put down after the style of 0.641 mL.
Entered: 175 mL
